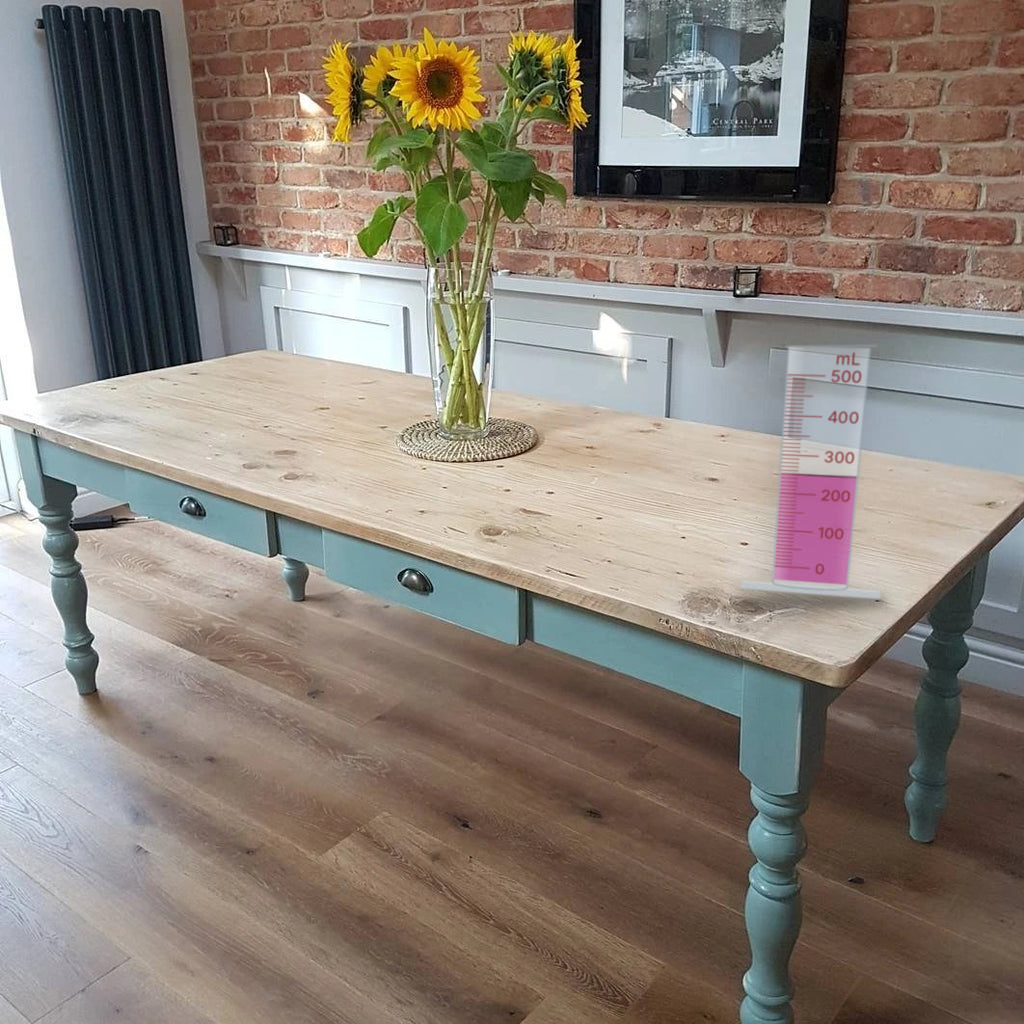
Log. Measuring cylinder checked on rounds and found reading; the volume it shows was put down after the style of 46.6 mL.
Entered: 250 mL
